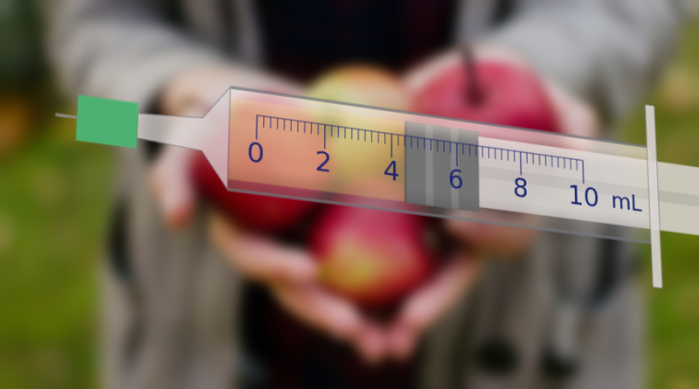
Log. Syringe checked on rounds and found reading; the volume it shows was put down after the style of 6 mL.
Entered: 4.4 mL
